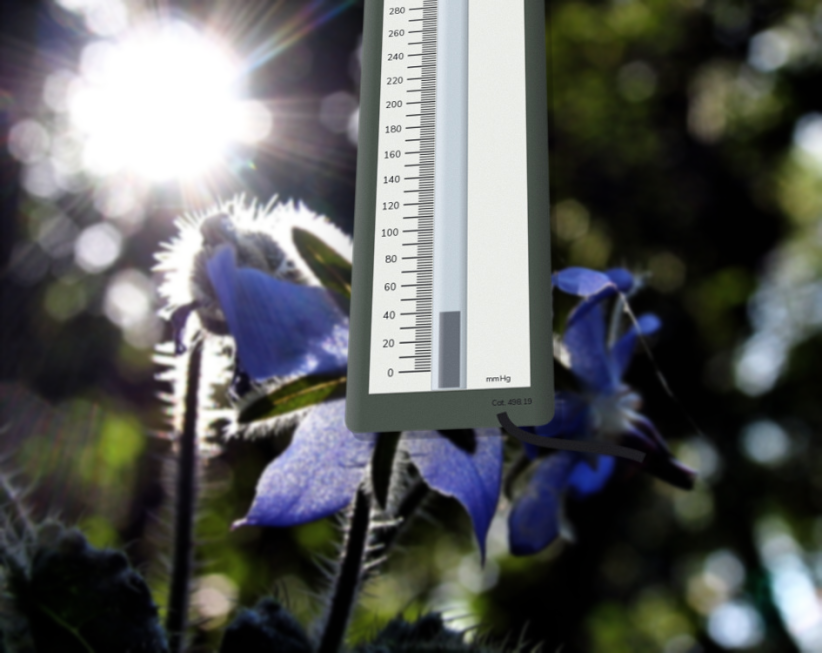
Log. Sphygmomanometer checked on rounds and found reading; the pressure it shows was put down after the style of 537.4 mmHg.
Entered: 40 mmHg
